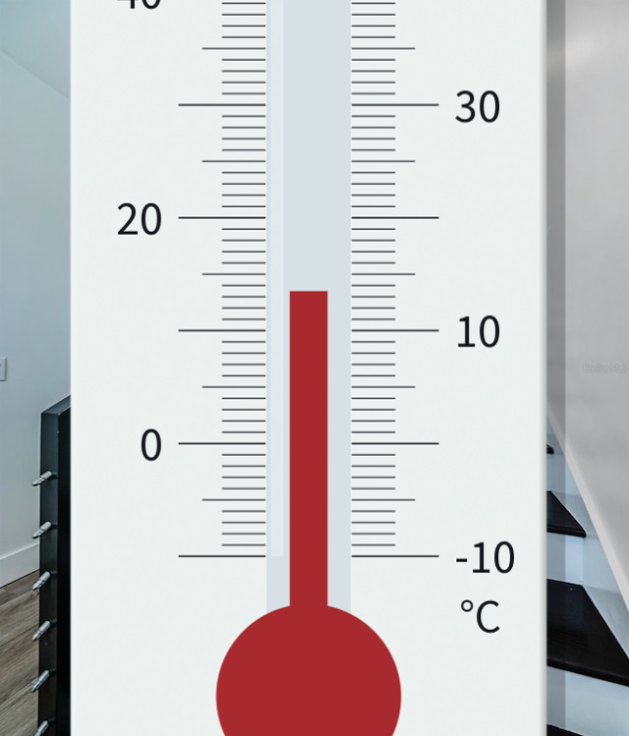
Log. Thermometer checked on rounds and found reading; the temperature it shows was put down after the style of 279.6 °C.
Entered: 13.5 °C
